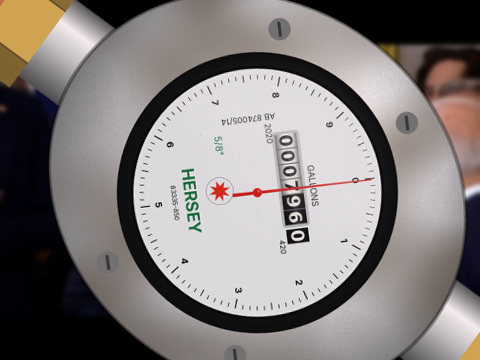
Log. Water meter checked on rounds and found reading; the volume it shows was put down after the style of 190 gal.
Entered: 7960.0 gal
